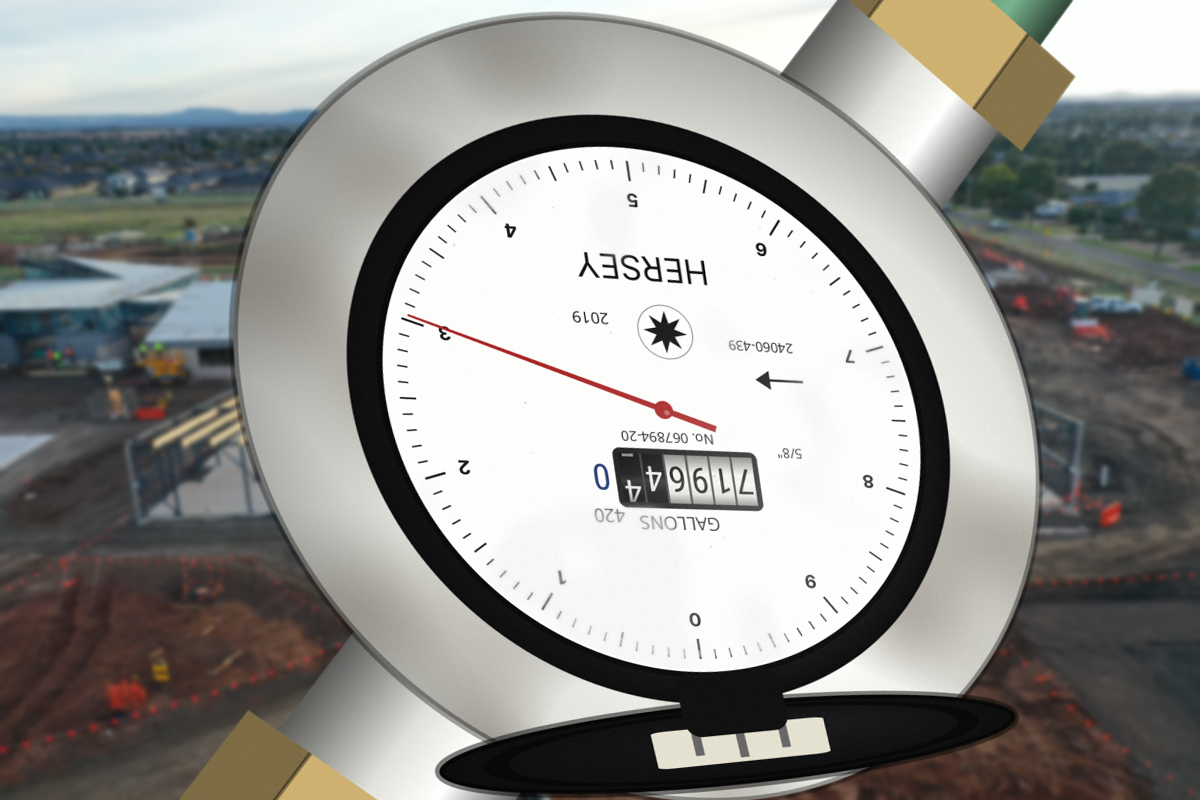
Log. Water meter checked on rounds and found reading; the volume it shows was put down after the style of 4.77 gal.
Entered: 7196443.0 gal
